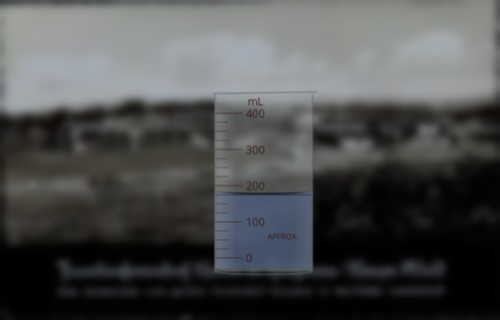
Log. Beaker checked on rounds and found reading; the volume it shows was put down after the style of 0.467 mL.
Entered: 175 mL
